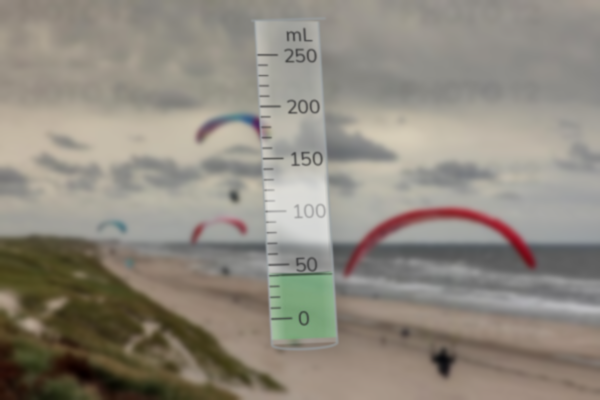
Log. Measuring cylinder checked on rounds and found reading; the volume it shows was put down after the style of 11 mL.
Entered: 40 mL
